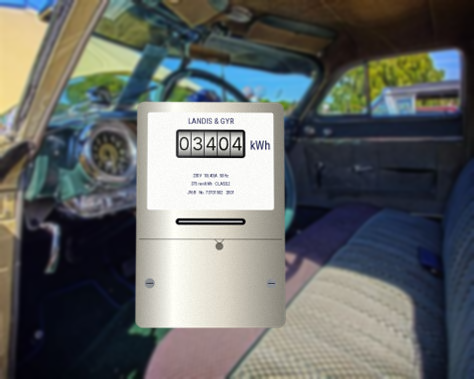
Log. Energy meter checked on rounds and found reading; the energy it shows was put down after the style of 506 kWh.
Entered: 3404 kWh
